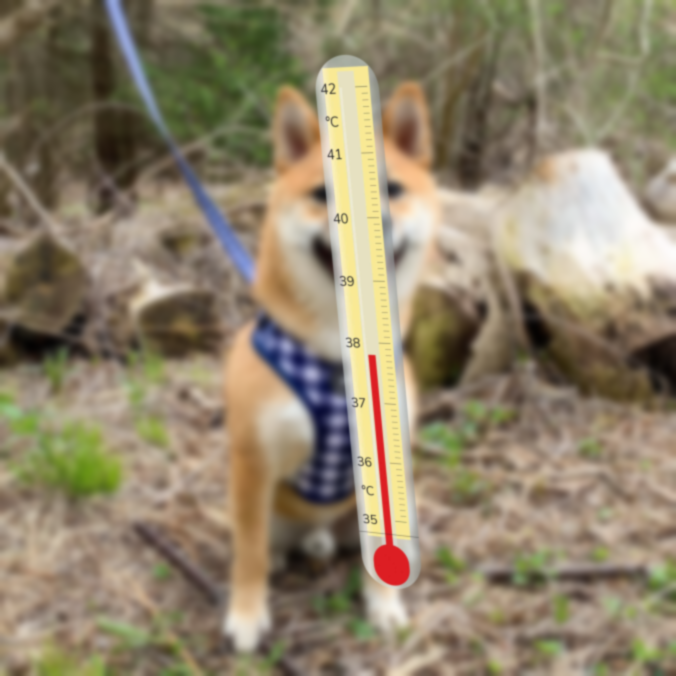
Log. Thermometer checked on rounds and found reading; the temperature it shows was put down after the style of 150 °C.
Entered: 37.8 °C
